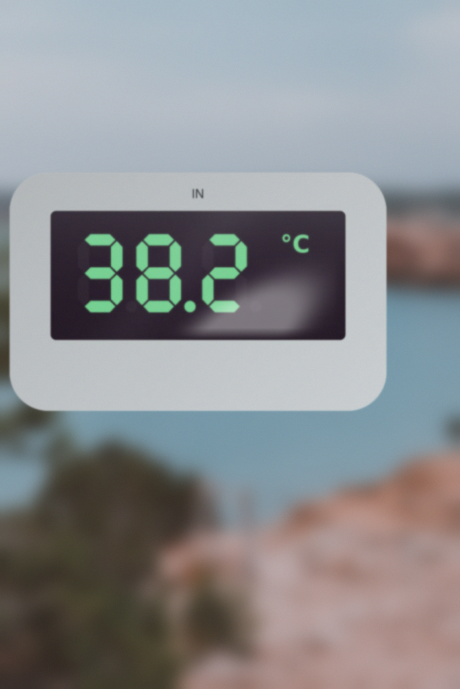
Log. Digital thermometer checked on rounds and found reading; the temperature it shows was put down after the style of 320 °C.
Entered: 38.2 °C
